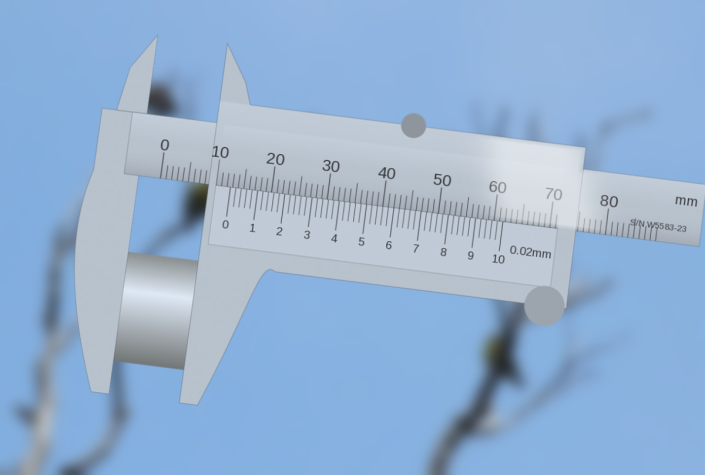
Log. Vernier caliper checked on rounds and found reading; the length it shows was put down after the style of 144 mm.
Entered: 12.6 mm
